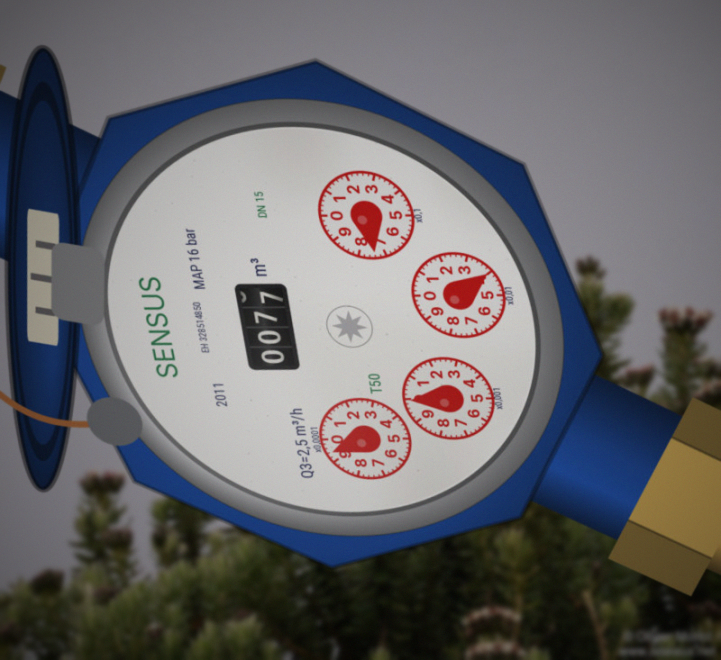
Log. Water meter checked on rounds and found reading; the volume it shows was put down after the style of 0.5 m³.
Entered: 76.7399 m³
